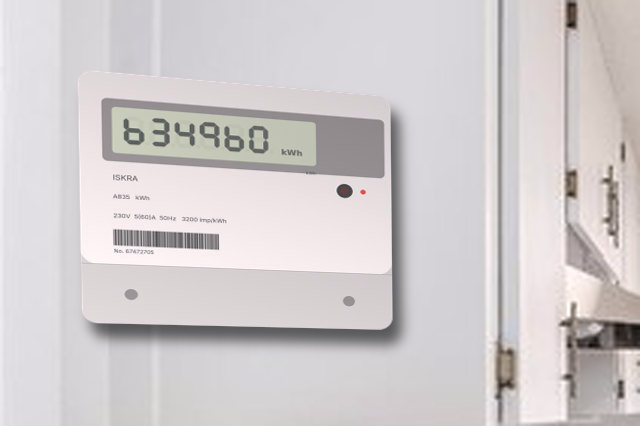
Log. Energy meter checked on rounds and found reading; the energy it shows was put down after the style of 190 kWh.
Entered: 634960 kWh
